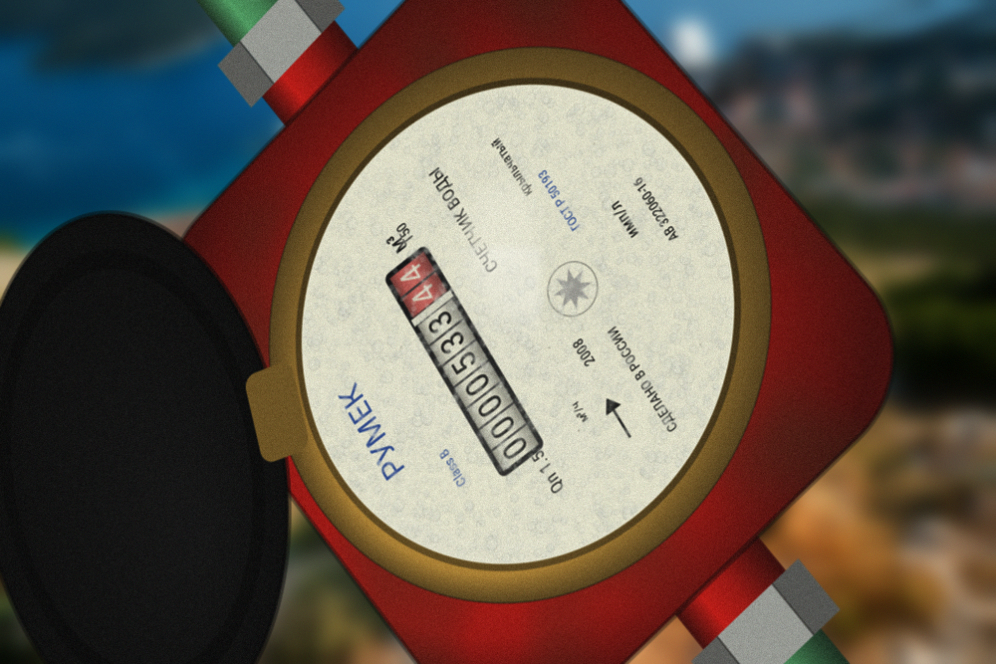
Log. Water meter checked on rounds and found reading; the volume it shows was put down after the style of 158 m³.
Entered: 533.44 m³
